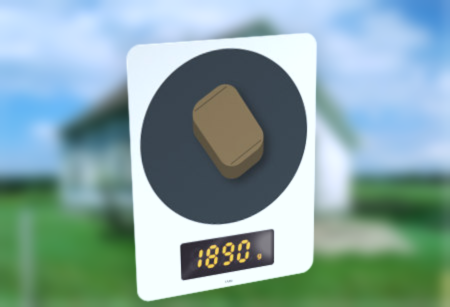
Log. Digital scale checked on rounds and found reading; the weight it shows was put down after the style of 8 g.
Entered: 1890 g
